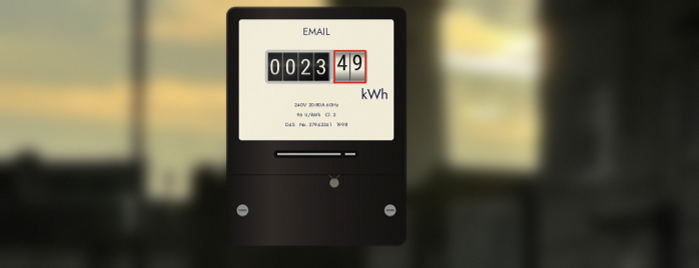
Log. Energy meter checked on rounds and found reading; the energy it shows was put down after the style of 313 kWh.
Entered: 23.49 kWh
